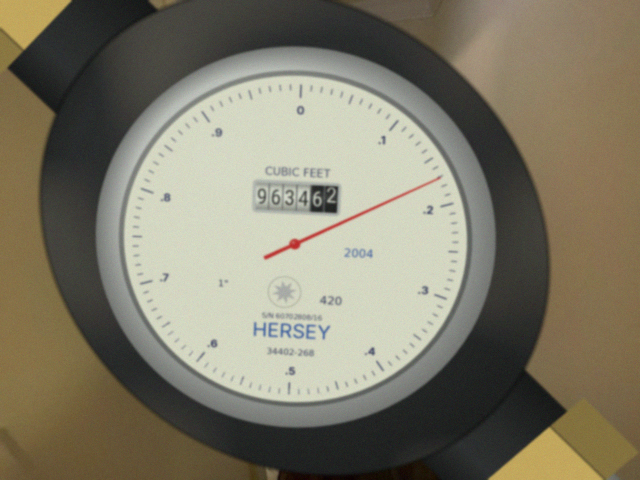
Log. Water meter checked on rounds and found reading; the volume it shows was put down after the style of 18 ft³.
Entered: 963462.17 ft³
